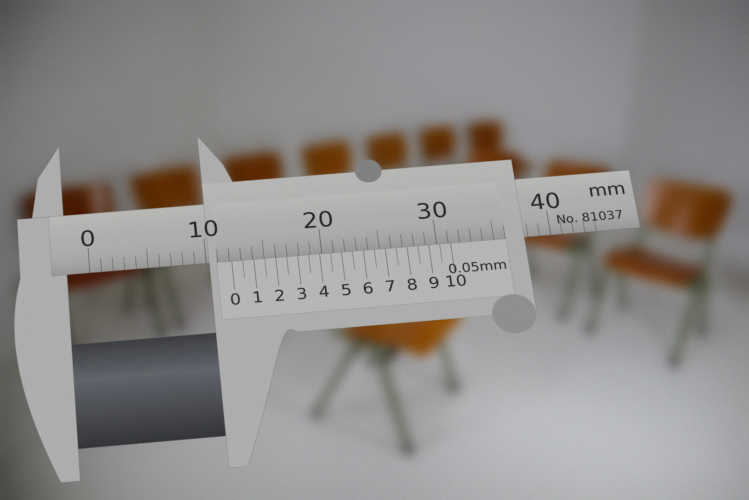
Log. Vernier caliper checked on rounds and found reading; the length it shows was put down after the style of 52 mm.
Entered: 12.2 mm
